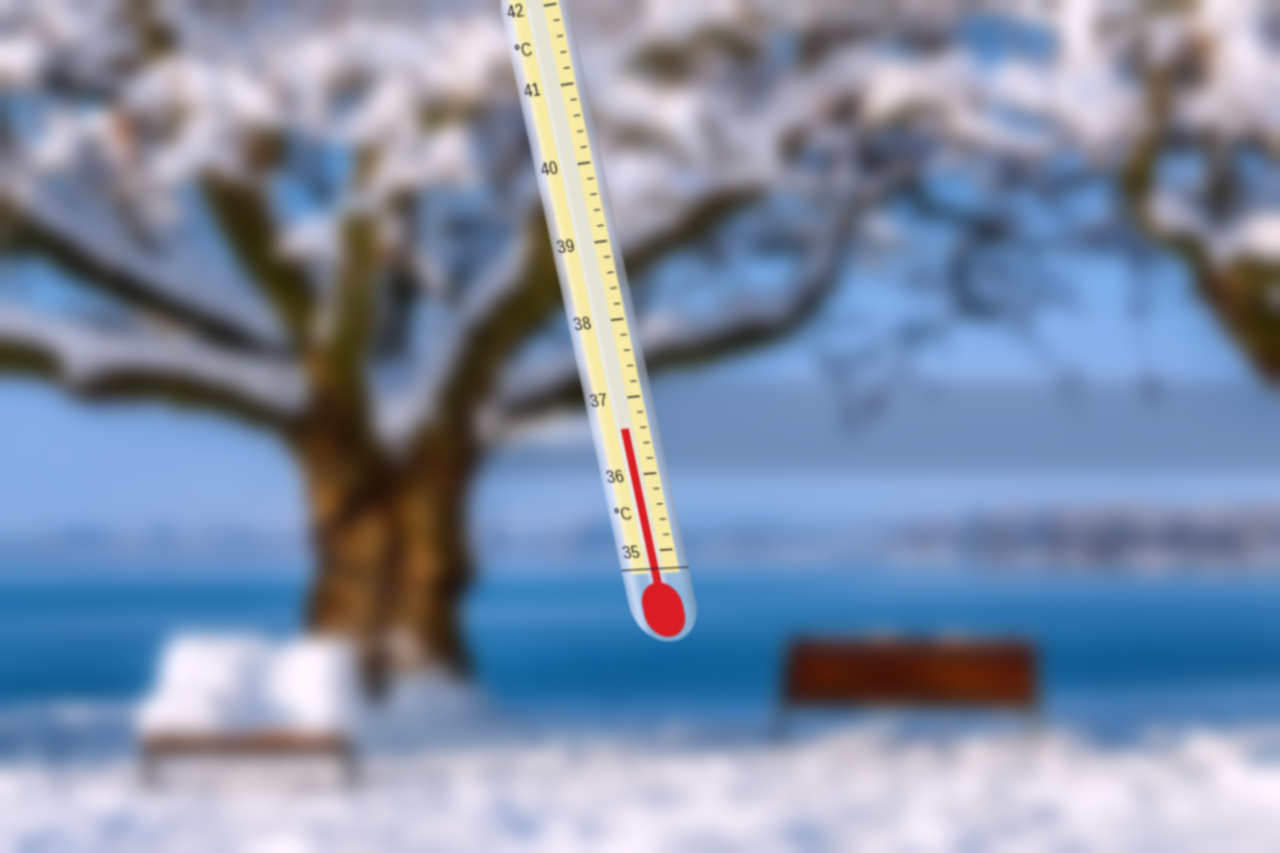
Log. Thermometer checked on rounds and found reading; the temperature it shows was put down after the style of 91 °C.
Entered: 36.6 °C
